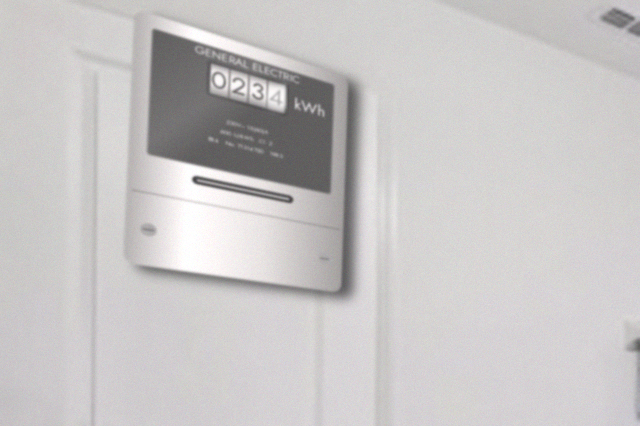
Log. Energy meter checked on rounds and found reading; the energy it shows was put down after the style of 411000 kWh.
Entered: 234 kWh
